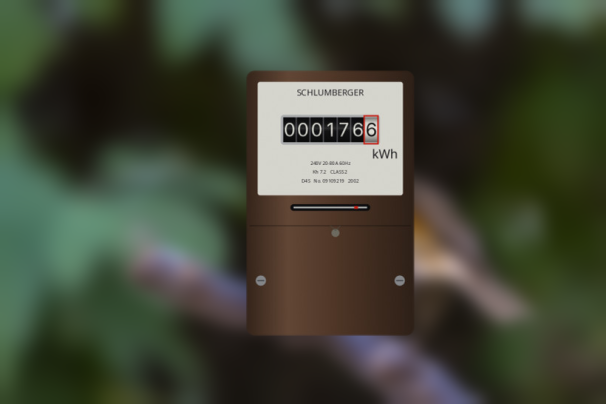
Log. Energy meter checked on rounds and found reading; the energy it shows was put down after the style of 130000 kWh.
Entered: 176.6 kWh
